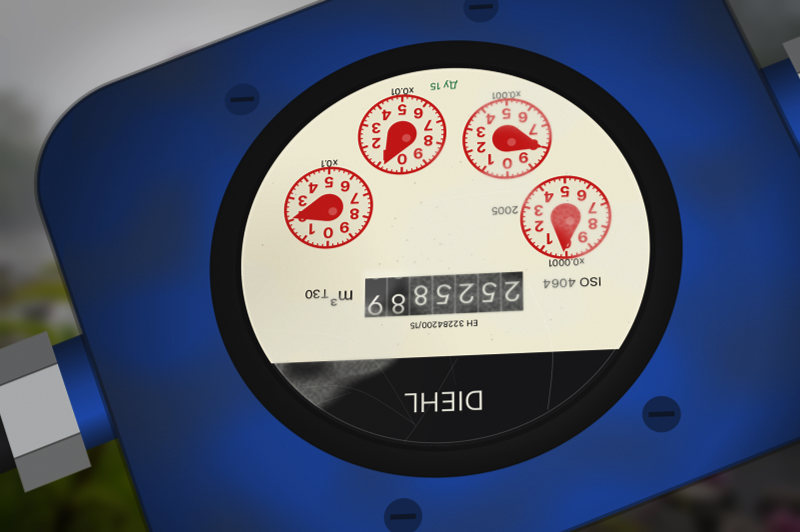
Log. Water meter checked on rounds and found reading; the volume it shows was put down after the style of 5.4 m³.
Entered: 2525889.2080 m³
